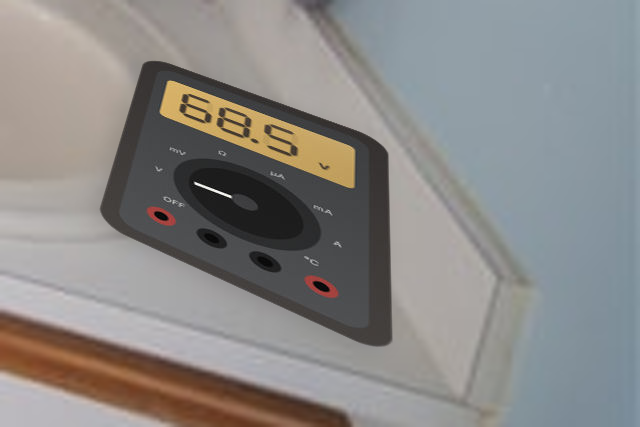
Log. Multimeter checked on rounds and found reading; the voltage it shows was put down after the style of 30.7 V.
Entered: 68.5 V
